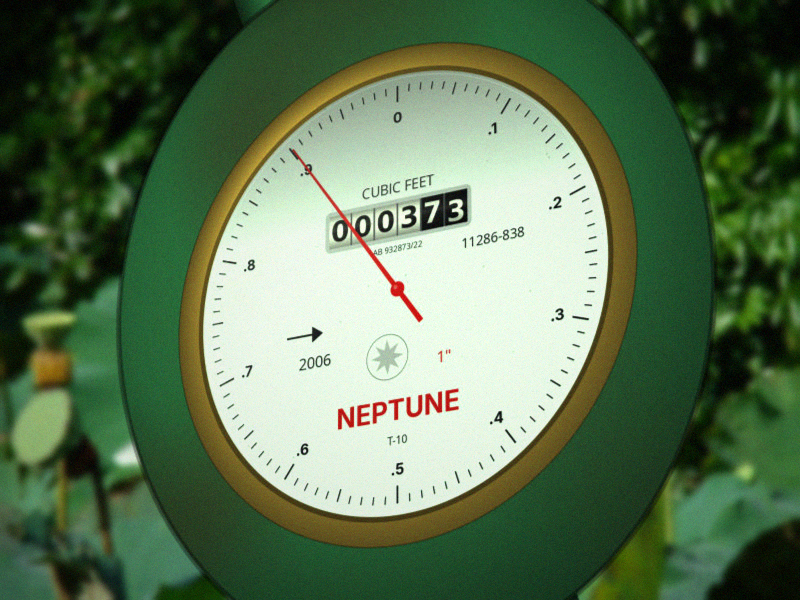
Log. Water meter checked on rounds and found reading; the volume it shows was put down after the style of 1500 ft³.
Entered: 372.90 ft³
